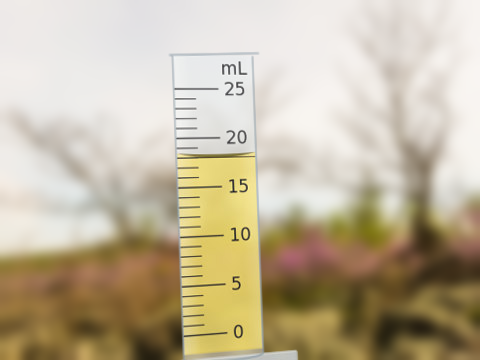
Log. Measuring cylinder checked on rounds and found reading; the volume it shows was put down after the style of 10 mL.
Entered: 18 mL
